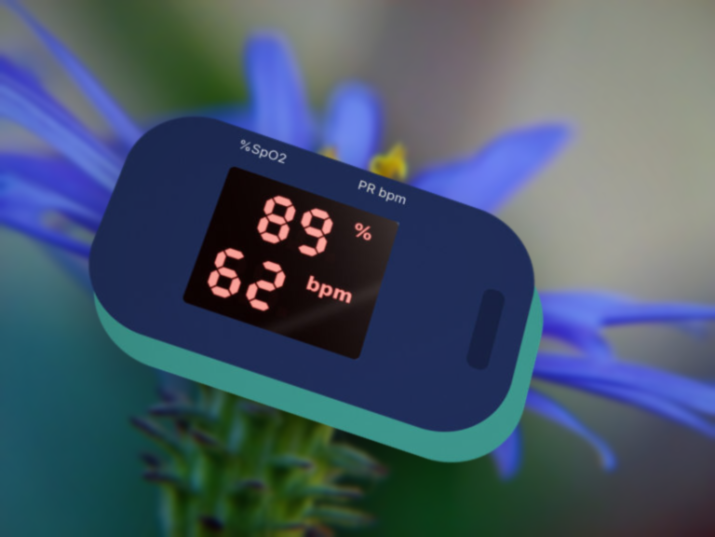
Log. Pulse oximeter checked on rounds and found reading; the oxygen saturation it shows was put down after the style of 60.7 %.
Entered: 89 %
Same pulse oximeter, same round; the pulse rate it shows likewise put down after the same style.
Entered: 62 bpm
